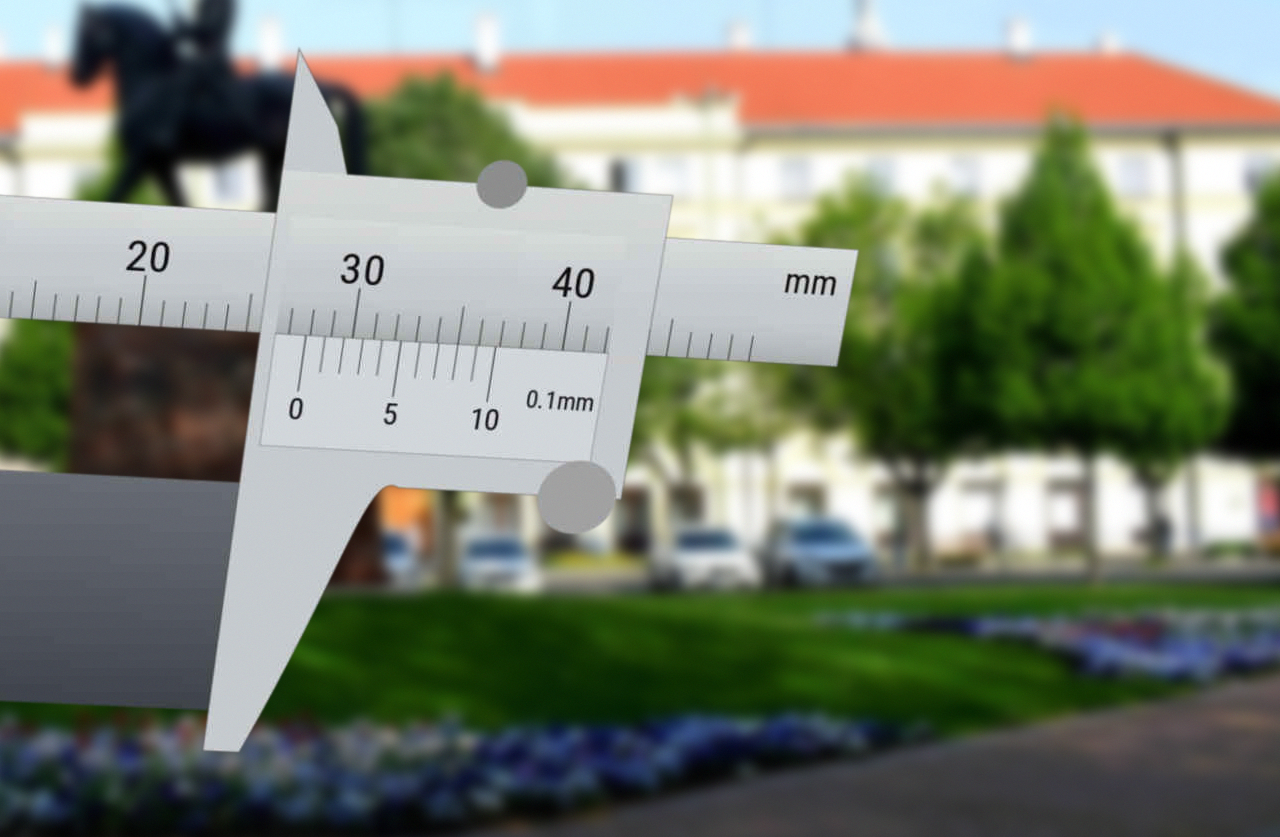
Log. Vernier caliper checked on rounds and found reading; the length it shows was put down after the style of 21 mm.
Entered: 27.8 mm
